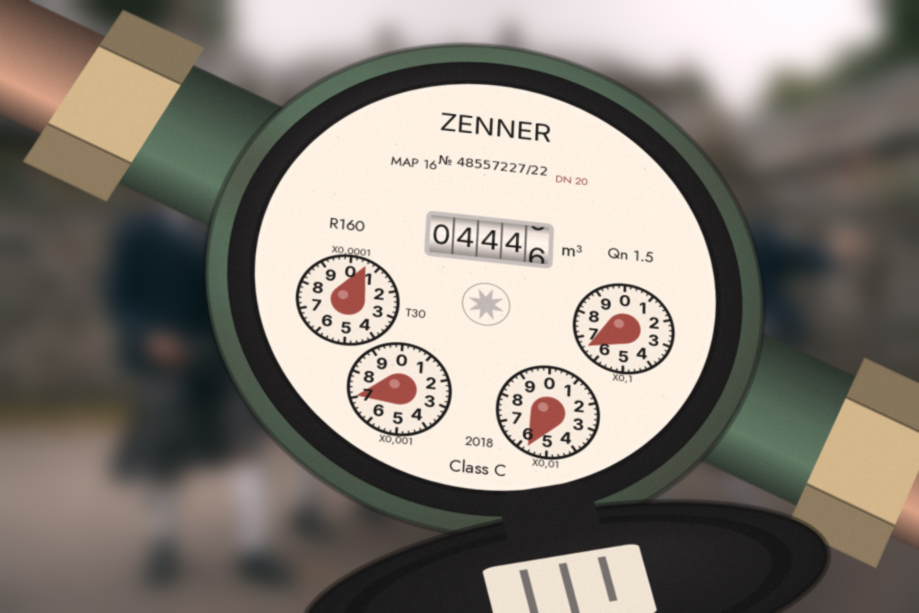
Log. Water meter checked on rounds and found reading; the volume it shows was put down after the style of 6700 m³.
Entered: 4445.6570 m³
